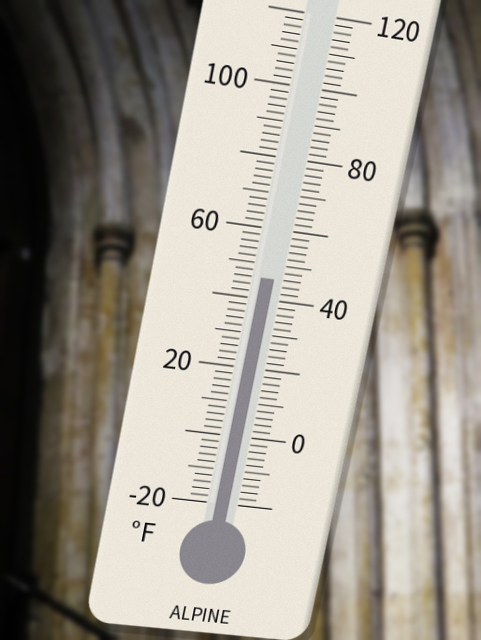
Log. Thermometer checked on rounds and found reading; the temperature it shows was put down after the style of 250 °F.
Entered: 46 °F
